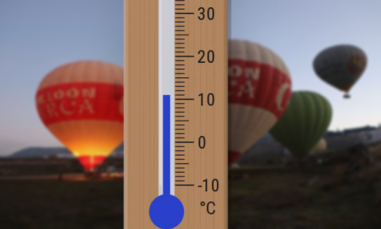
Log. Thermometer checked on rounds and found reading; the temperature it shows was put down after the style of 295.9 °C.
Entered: 11 °C
